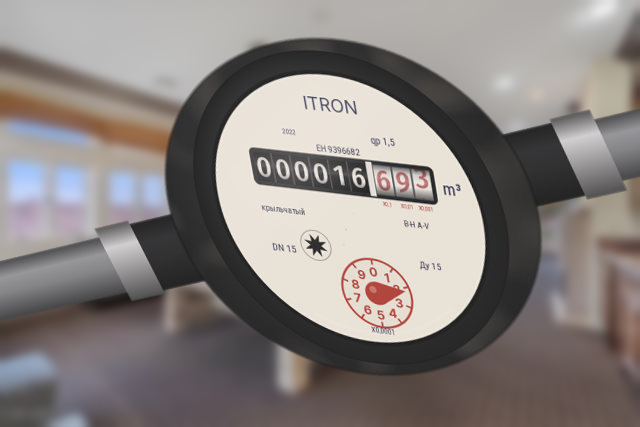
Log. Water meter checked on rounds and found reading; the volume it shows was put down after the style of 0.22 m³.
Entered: 16.6932 m³
